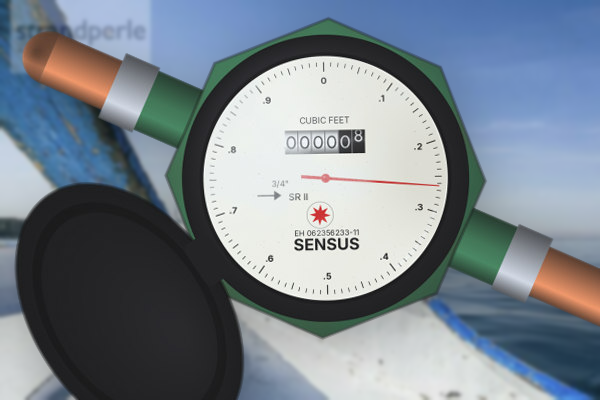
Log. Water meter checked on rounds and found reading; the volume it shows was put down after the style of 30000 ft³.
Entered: 8.26 ft³
